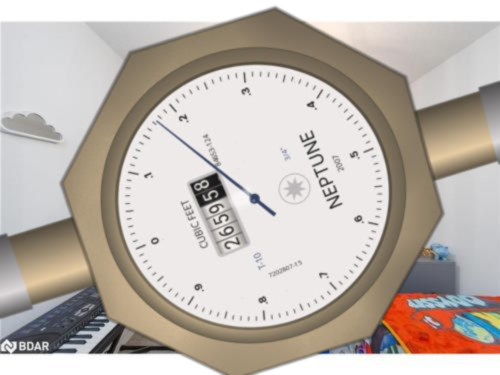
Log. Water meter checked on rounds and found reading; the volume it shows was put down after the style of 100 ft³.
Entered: 265958.17 ft³
